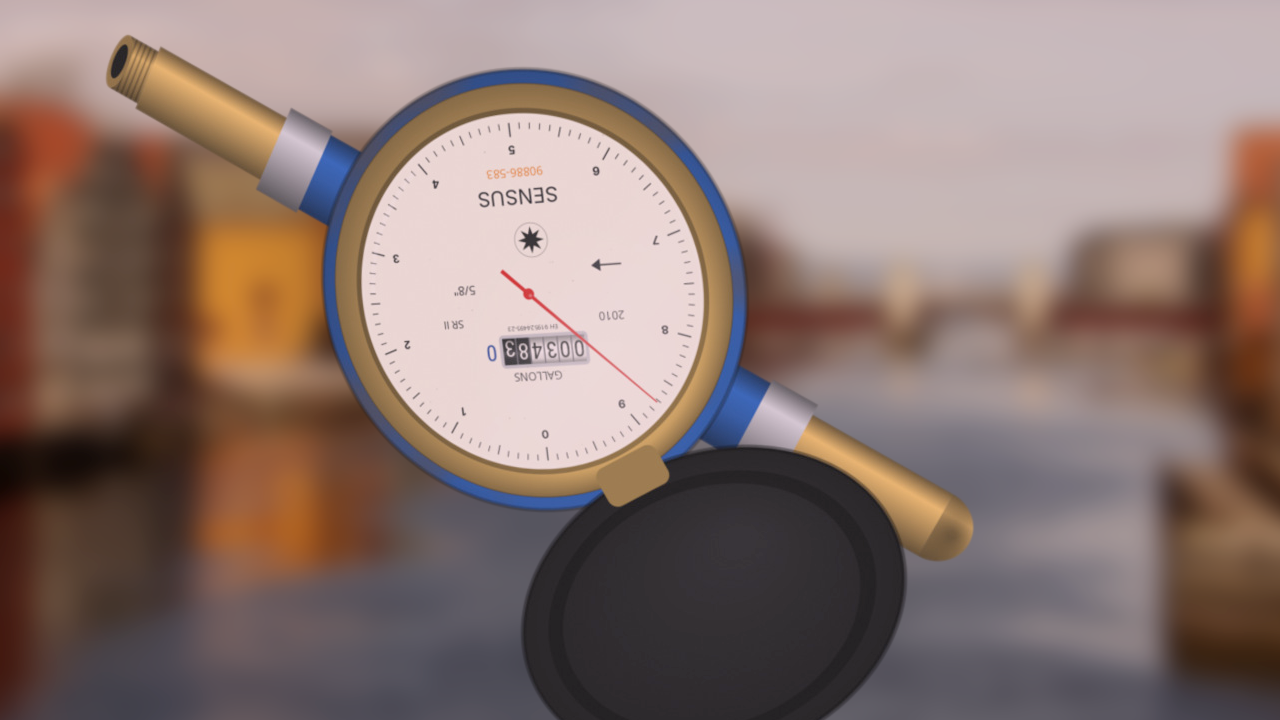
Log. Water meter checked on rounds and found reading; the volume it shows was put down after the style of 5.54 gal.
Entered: 34828.7 gal
